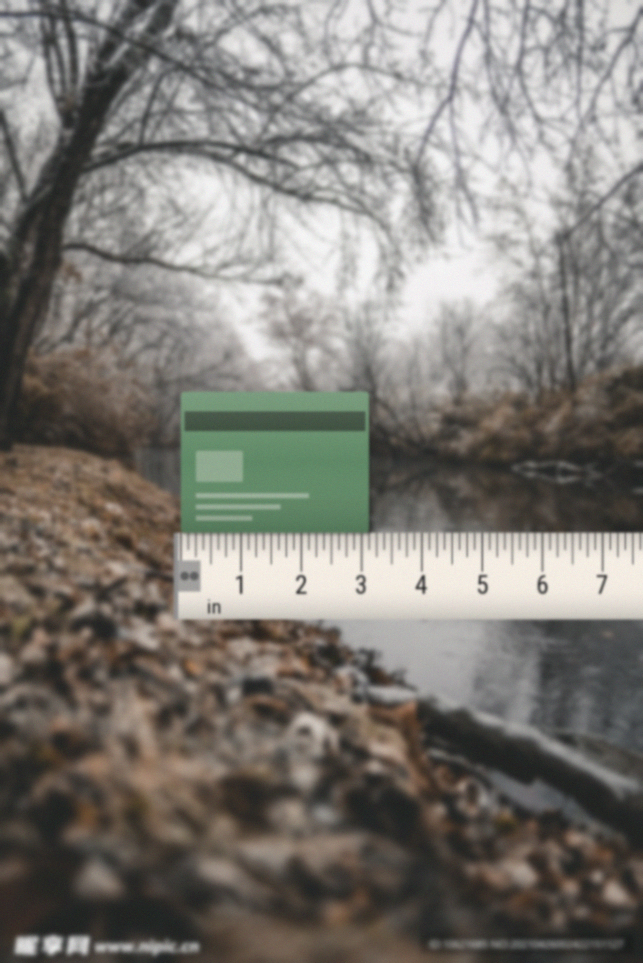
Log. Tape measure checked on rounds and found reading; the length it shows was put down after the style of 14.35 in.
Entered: 3.125 in
